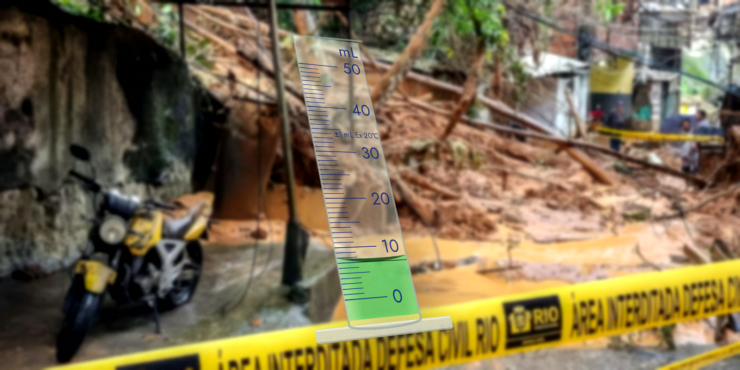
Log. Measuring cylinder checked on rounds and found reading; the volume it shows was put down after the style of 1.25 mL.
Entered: 7 mL
